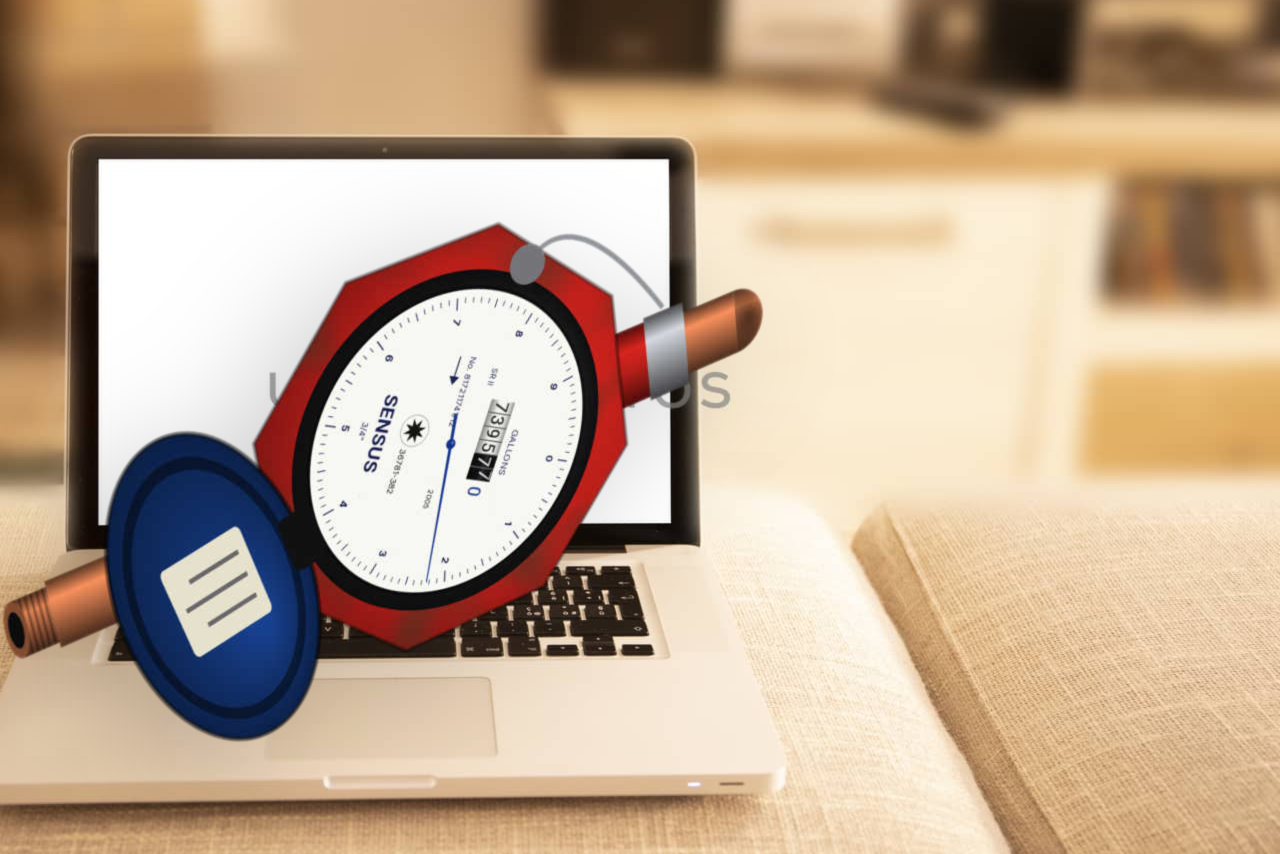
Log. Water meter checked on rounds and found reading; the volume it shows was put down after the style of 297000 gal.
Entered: 7395772.2 gal
